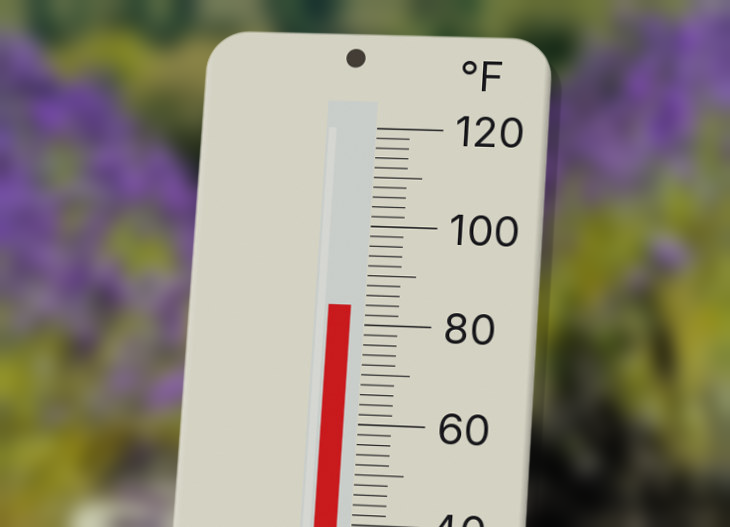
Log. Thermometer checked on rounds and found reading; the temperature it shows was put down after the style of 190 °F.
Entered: 84 °F
